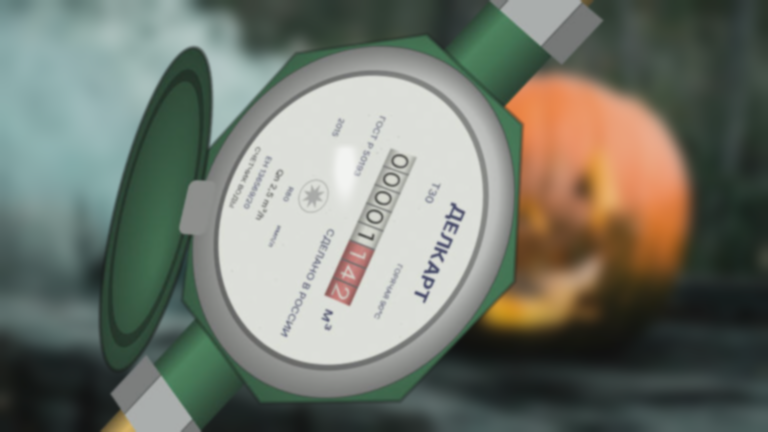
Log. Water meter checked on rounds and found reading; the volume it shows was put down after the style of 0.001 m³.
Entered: 1.142 m³
